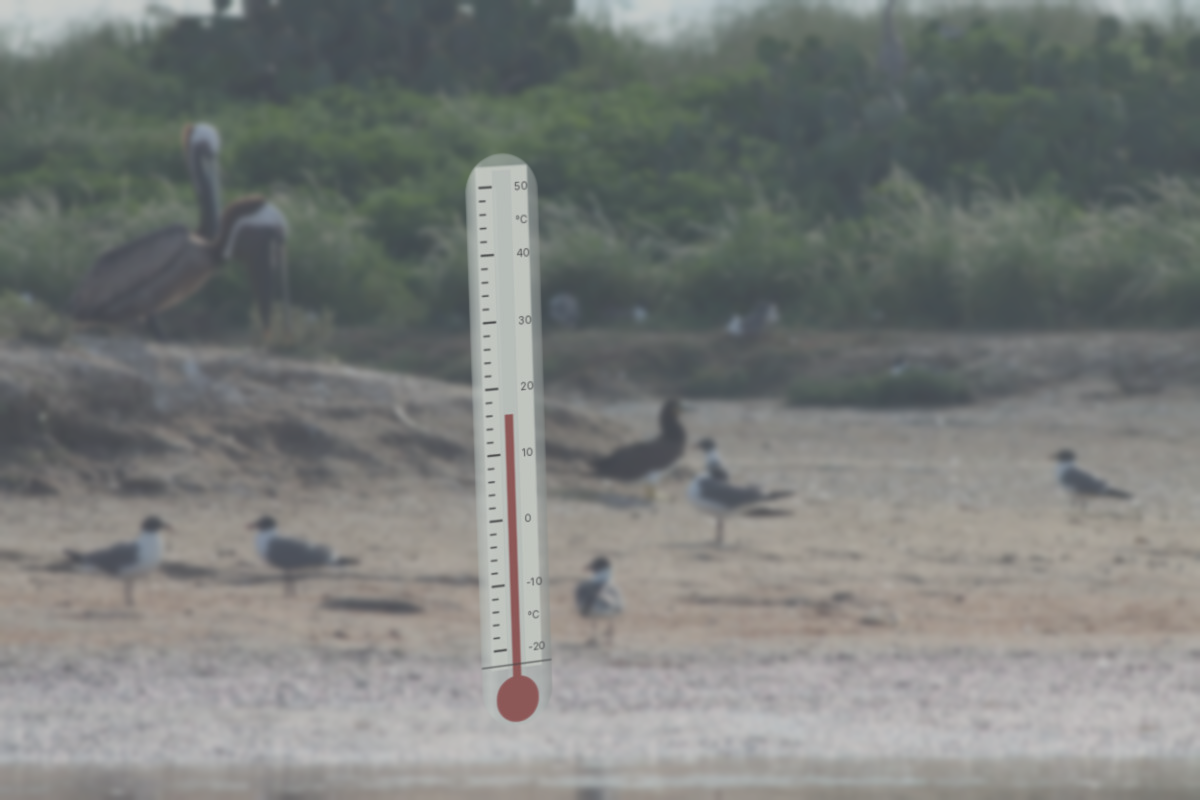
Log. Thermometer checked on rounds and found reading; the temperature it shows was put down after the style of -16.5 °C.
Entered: 16 °C
